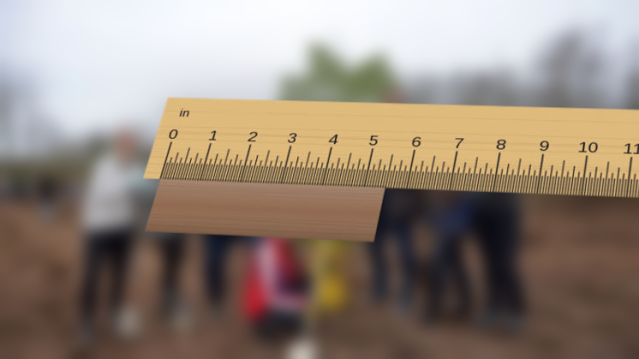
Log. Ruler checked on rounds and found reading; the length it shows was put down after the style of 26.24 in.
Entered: 5.5 in
